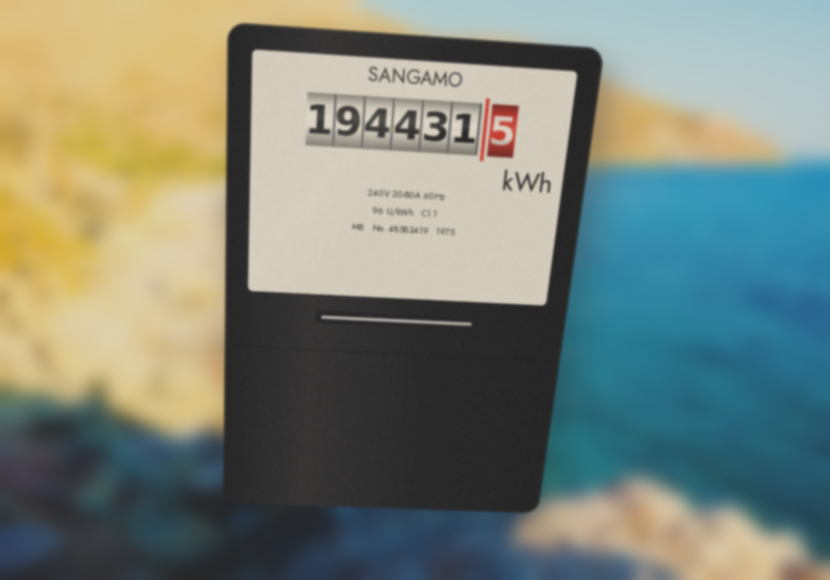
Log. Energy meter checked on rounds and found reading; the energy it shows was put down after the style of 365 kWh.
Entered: 194431.5 kWh
